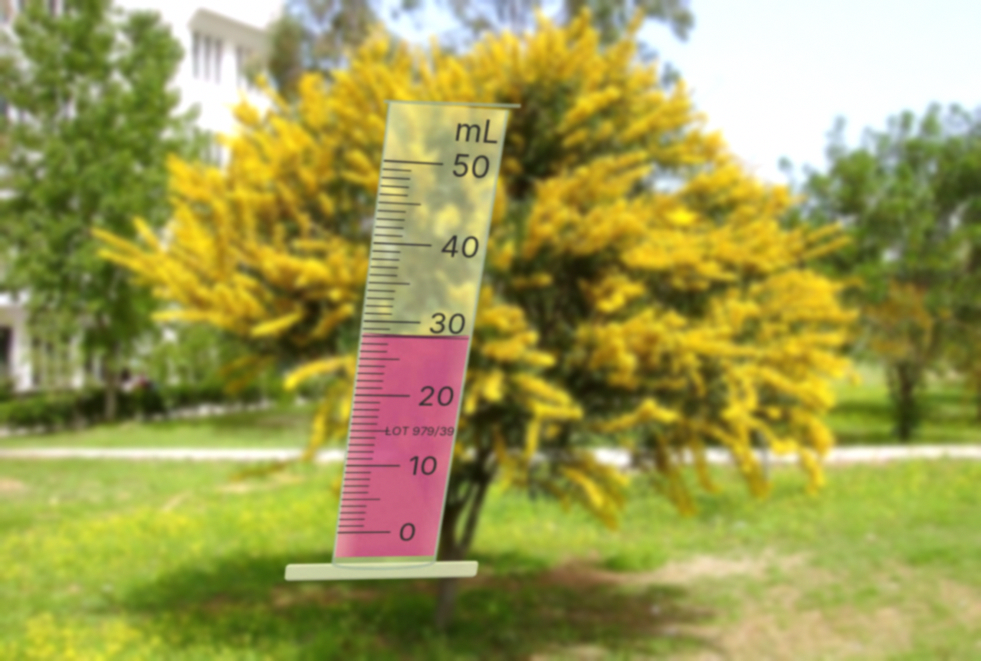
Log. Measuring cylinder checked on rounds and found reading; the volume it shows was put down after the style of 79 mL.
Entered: 28 mL
